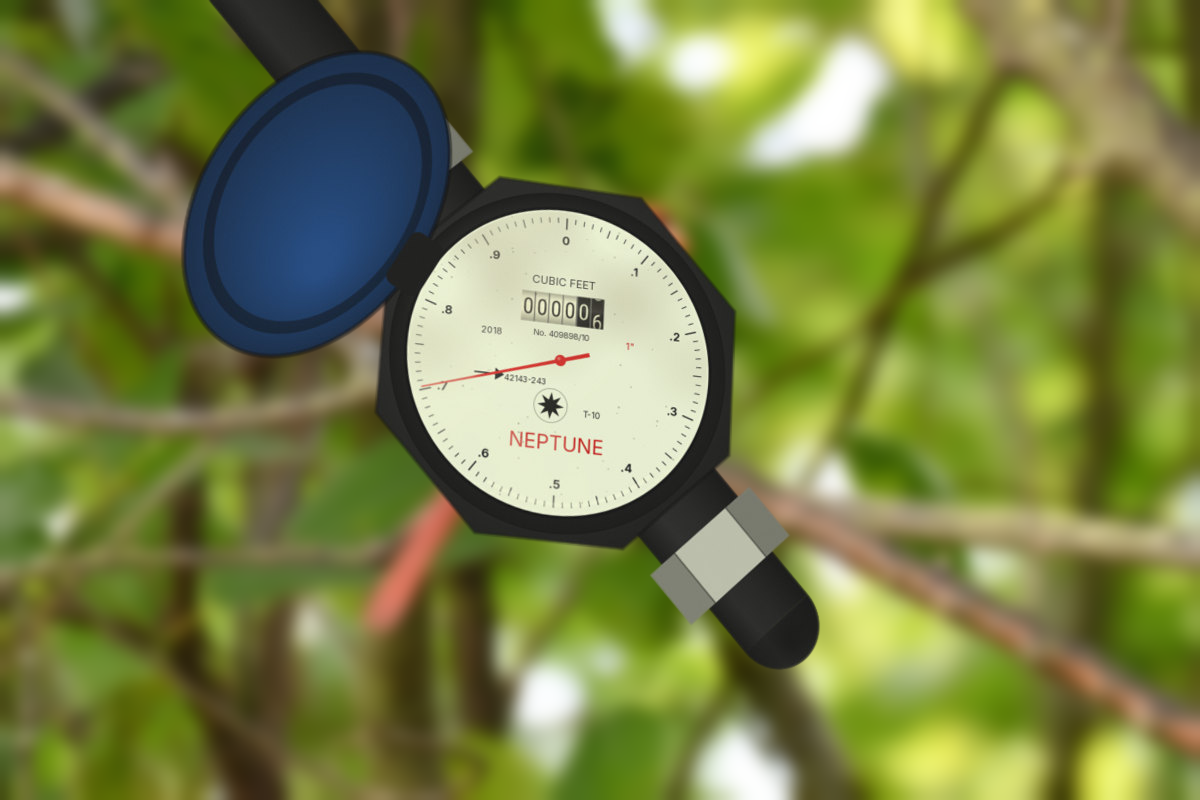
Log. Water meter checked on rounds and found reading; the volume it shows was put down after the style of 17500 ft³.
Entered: 5.70 ft³
